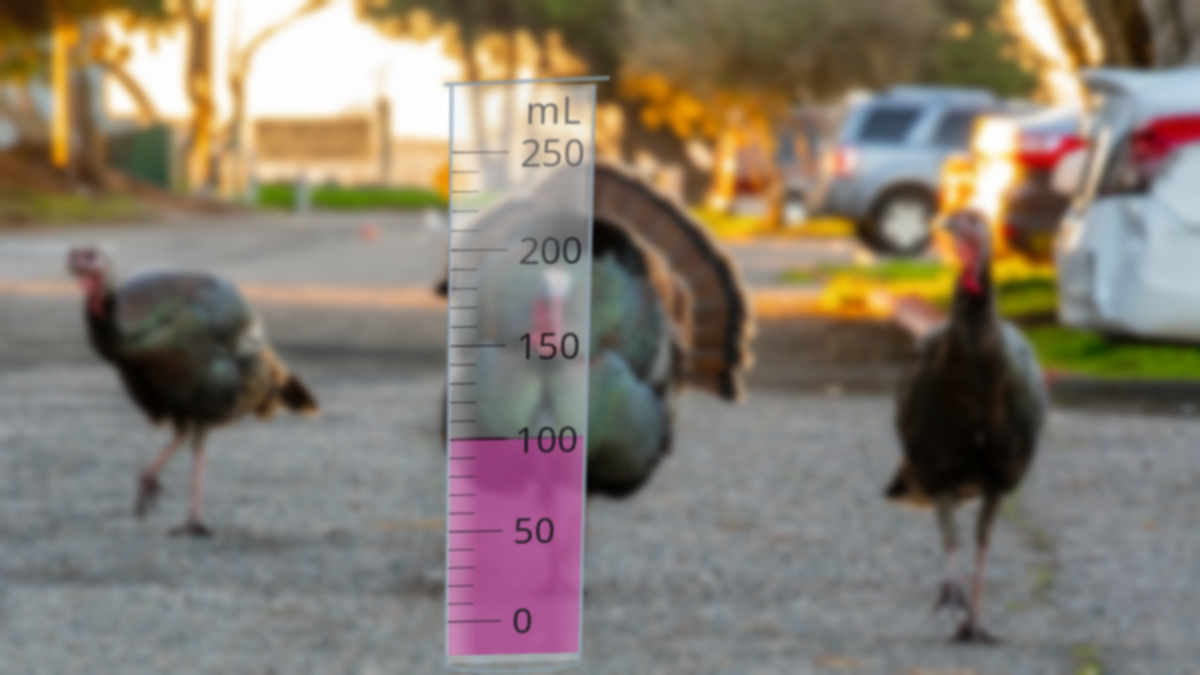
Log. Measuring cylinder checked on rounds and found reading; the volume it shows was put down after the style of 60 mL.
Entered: 100 mL
